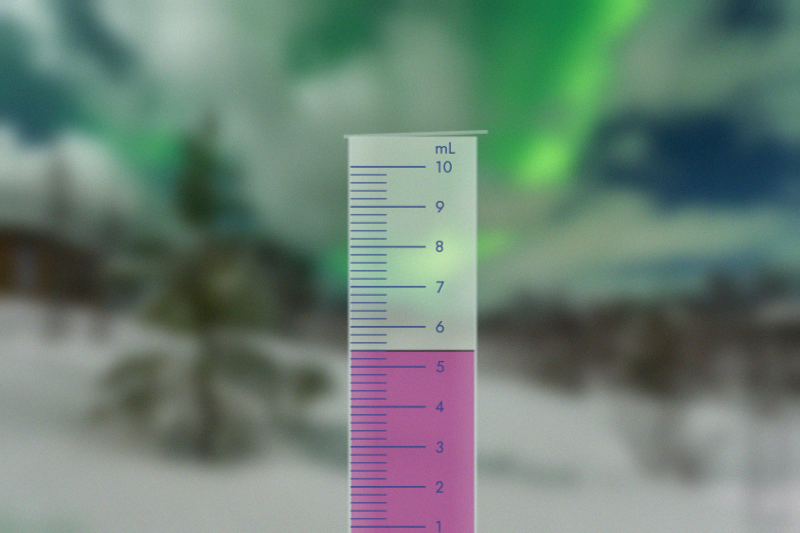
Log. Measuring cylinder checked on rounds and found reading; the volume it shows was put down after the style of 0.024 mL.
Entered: 5.4 mL
